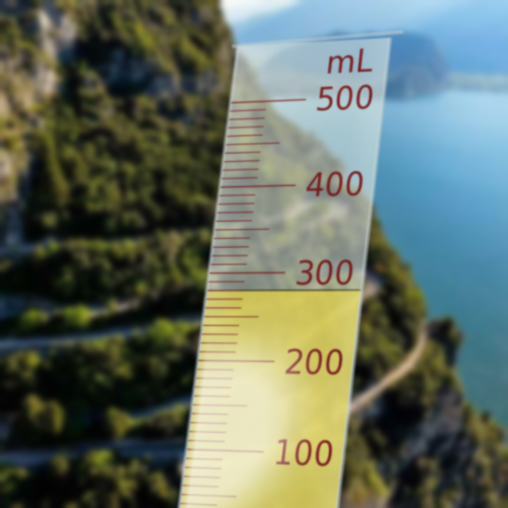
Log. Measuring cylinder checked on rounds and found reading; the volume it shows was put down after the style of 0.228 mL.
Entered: 280 mL
